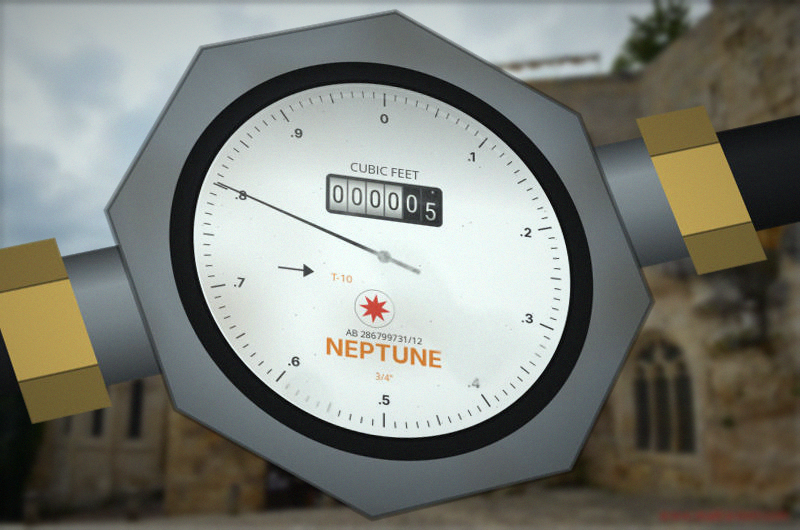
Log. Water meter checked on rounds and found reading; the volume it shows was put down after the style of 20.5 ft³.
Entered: 4.80 ft³
